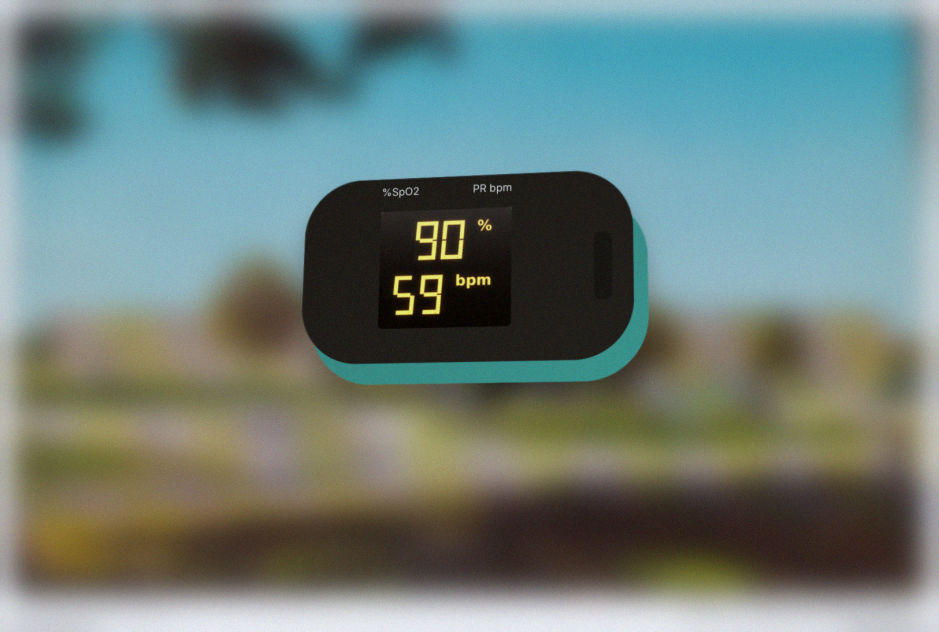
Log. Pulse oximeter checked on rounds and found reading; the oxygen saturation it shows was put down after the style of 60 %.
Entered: 90 %
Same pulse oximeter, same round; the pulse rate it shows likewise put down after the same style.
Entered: 59 bpm
